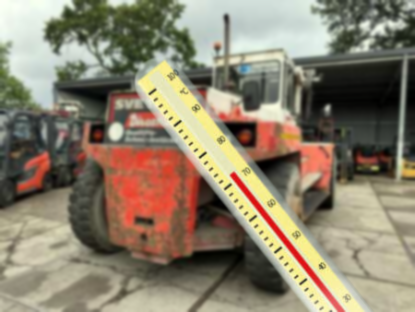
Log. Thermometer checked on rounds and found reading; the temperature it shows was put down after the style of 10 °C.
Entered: 72 °C
